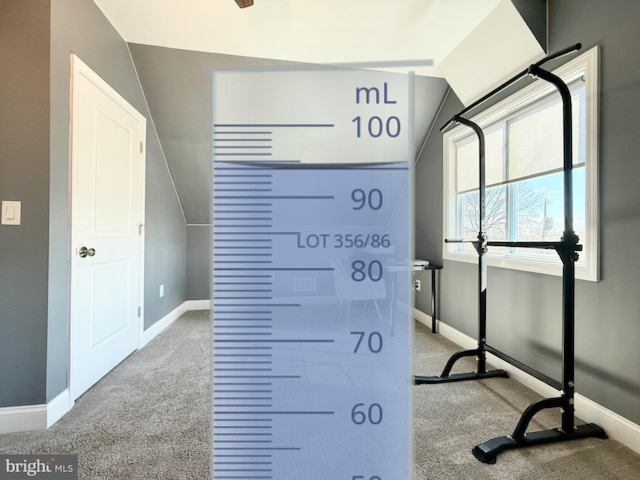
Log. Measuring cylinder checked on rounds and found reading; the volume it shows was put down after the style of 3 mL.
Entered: 94 mL
